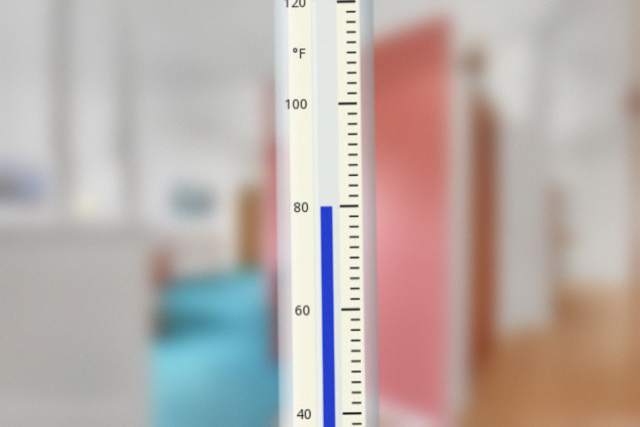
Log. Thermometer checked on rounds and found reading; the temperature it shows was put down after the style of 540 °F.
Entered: 80 °F
